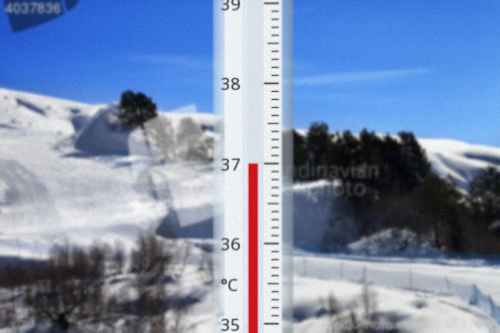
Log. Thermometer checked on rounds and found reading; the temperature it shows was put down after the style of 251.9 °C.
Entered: 37 °C
